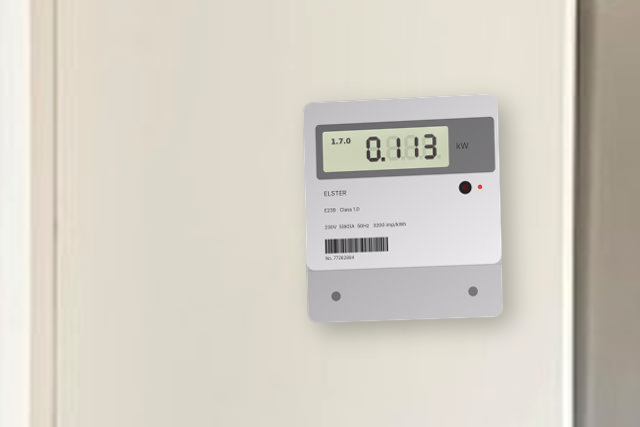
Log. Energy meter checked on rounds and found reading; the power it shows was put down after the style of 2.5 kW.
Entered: 0.113 kW
